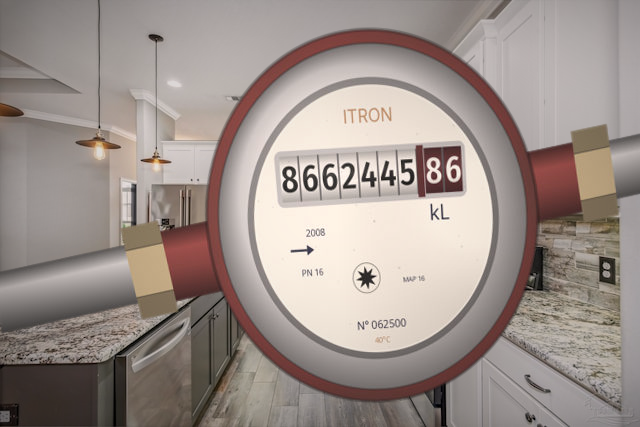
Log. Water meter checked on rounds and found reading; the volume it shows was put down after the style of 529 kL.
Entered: 8662445.86 kL
